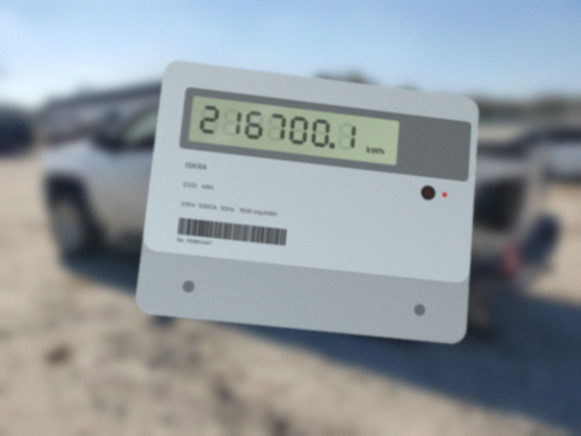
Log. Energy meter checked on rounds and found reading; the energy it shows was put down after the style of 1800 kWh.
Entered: 216700.1 kWh
